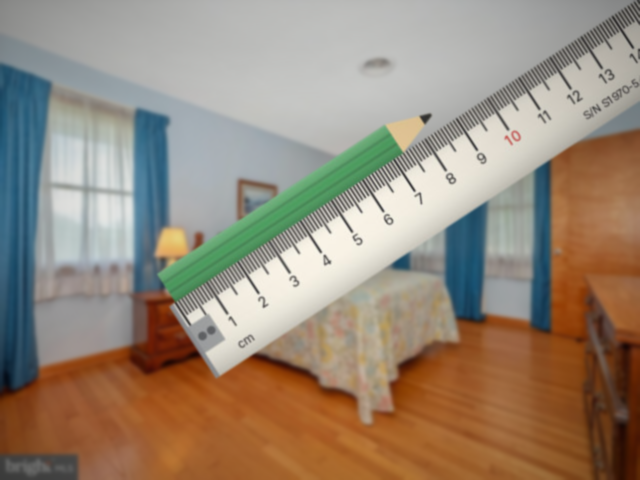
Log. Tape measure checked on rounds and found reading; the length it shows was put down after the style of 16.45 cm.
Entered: 8.5 cm
